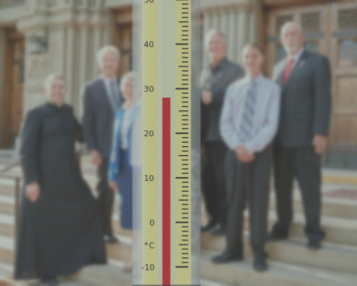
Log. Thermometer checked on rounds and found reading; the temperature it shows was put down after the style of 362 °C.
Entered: 28 °C
